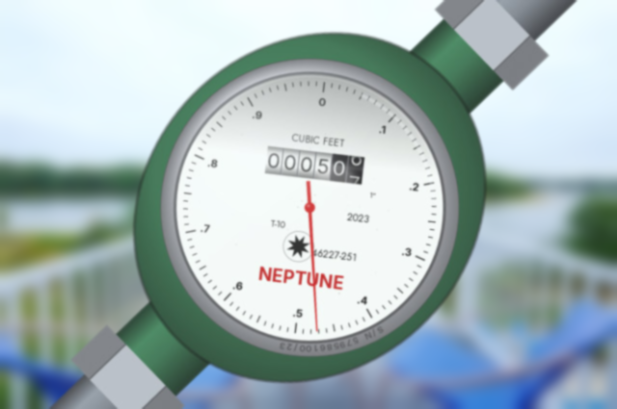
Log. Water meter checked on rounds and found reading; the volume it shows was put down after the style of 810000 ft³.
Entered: 506.47 ft³
